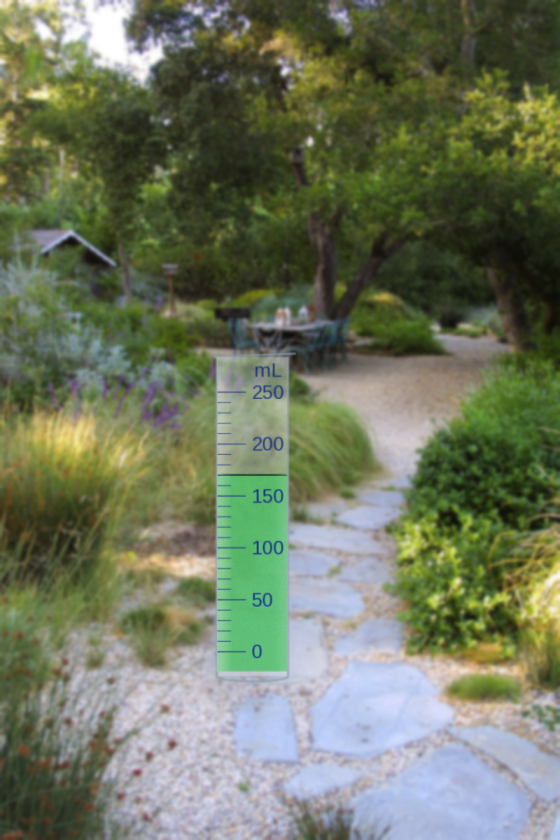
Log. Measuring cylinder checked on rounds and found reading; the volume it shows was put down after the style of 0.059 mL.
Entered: 170 mL
